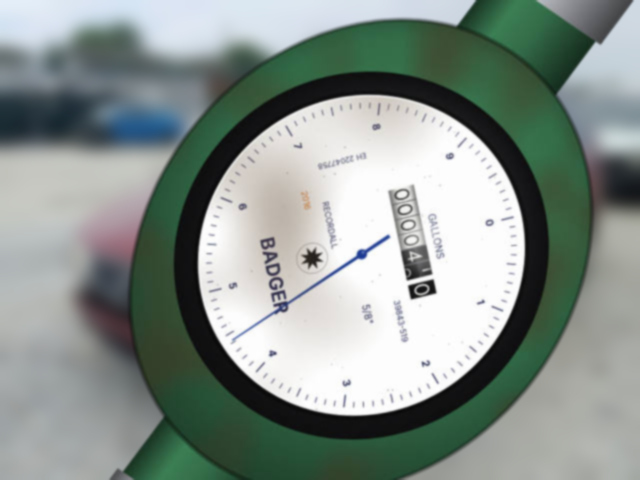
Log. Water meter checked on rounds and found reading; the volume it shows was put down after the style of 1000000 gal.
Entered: 414.4 gal
